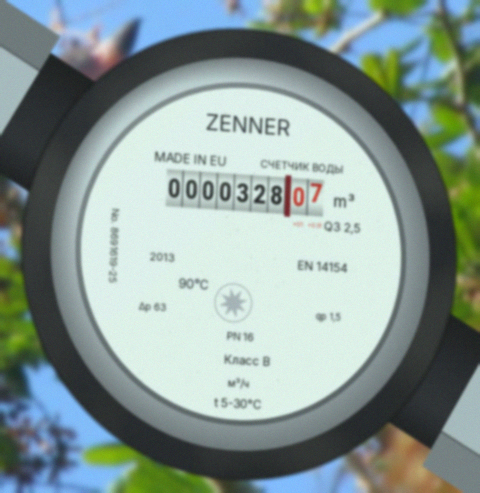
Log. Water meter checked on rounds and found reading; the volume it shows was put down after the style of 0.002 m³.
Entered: 328.07 m³
